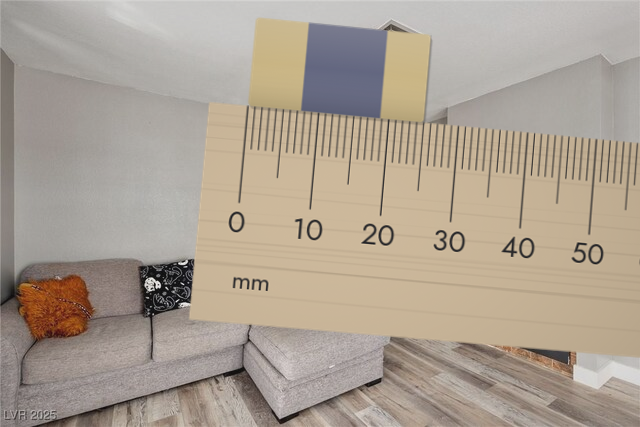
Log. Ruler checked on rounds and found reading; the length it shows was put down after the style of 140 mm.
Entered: 25 mm
